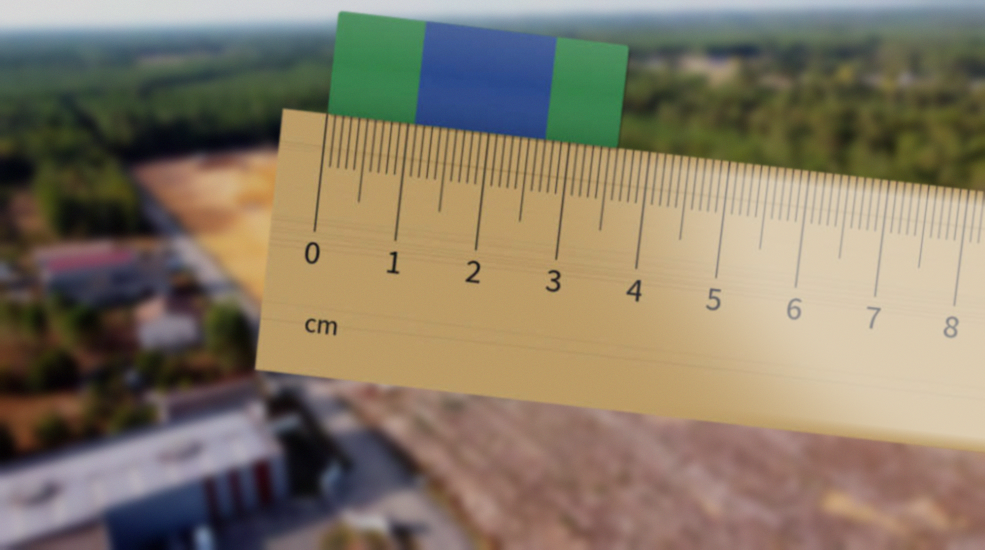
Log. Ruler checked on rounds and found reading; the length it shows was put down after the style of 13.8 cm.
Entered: 3.6 cm
